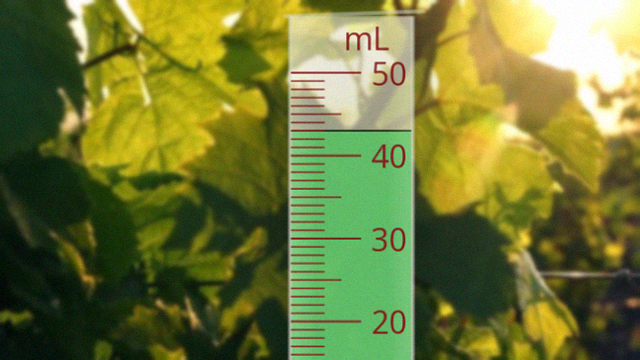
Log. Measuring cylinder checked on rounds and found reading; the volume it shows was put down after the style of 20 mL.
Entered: 43 mL
